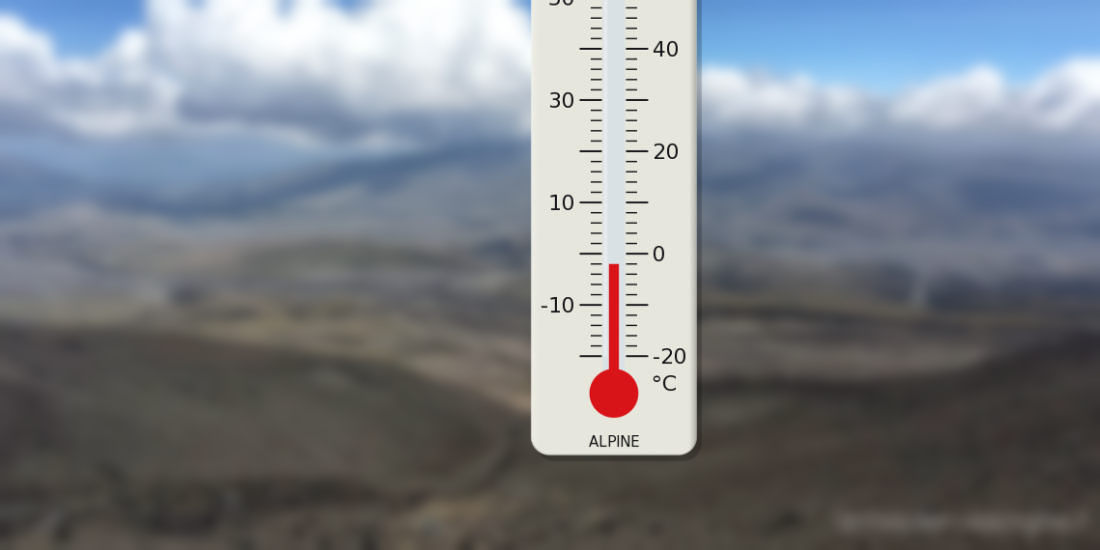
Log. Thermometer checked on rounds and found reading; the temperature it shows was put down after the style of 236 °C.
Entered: -2 °C
